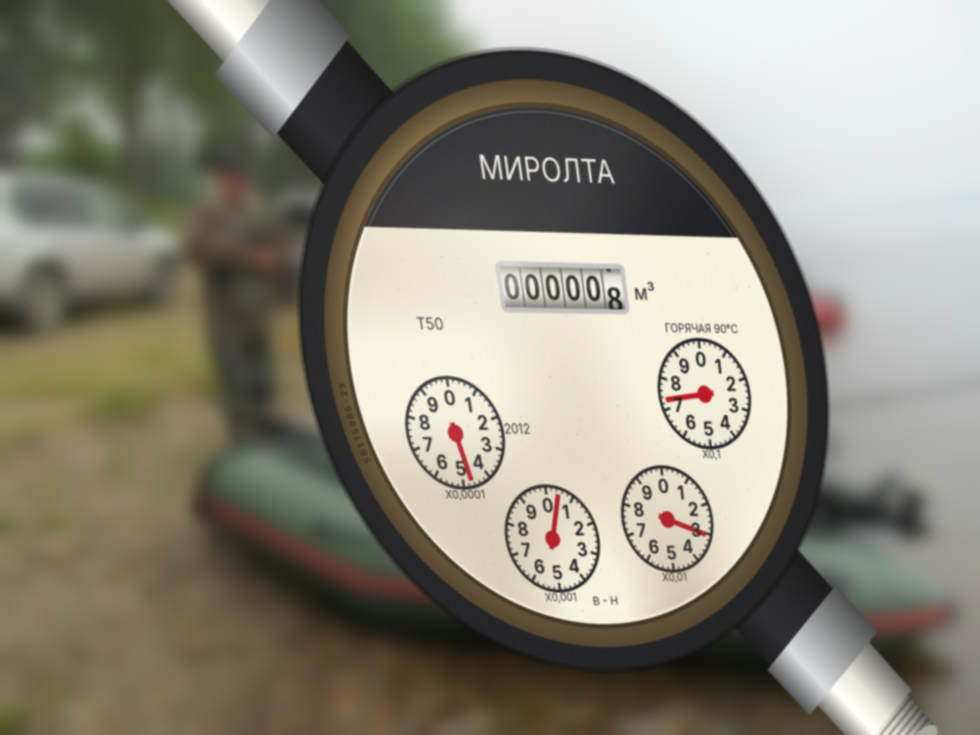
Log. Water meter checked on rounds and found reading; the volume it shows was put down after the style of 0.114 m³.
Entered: 7.7304 m³
